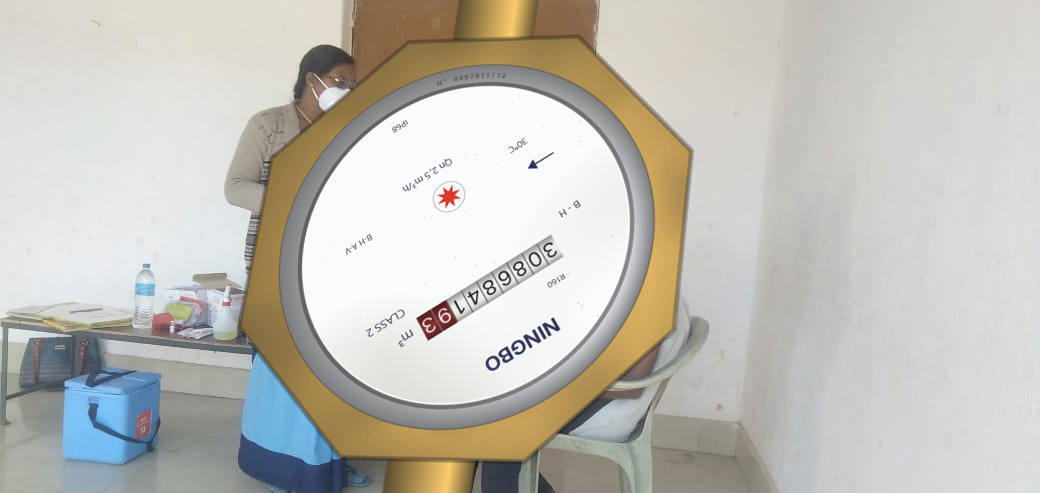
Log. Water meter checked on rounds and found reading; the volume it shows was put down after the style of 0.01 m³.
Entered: 3086841.93 m³
